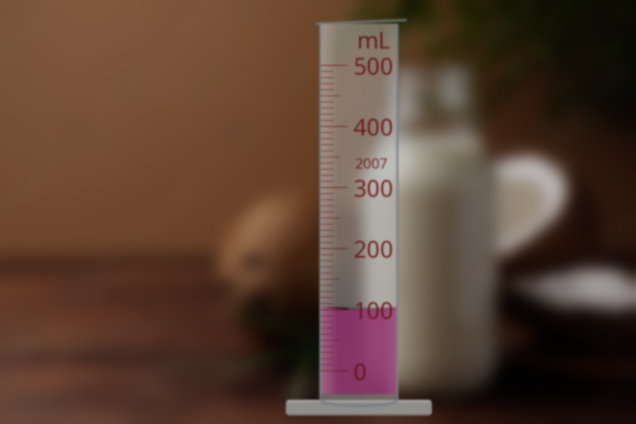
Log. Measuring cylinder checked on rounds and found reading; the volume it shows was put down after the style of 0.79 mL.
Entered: 100 mL
